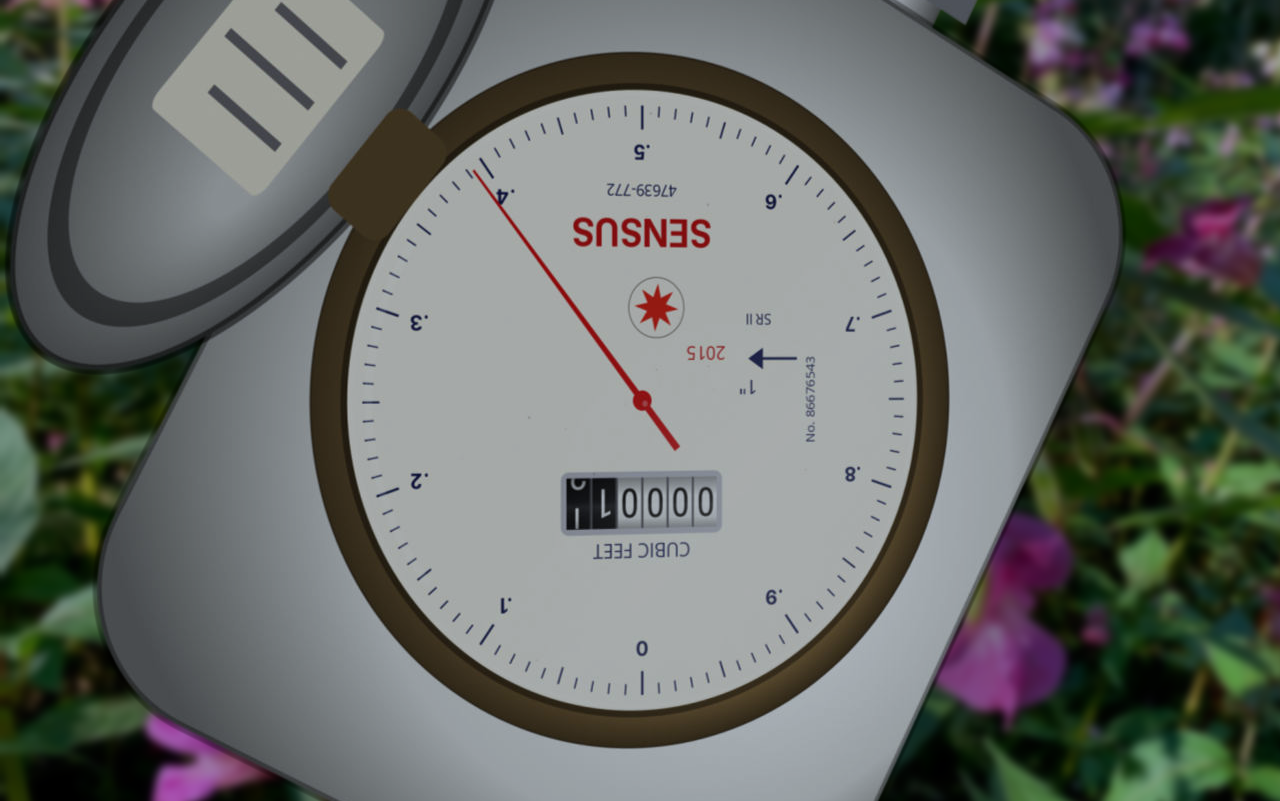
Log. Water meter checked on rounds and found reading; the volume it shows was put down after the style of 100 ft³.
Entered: 11.39 ft³
